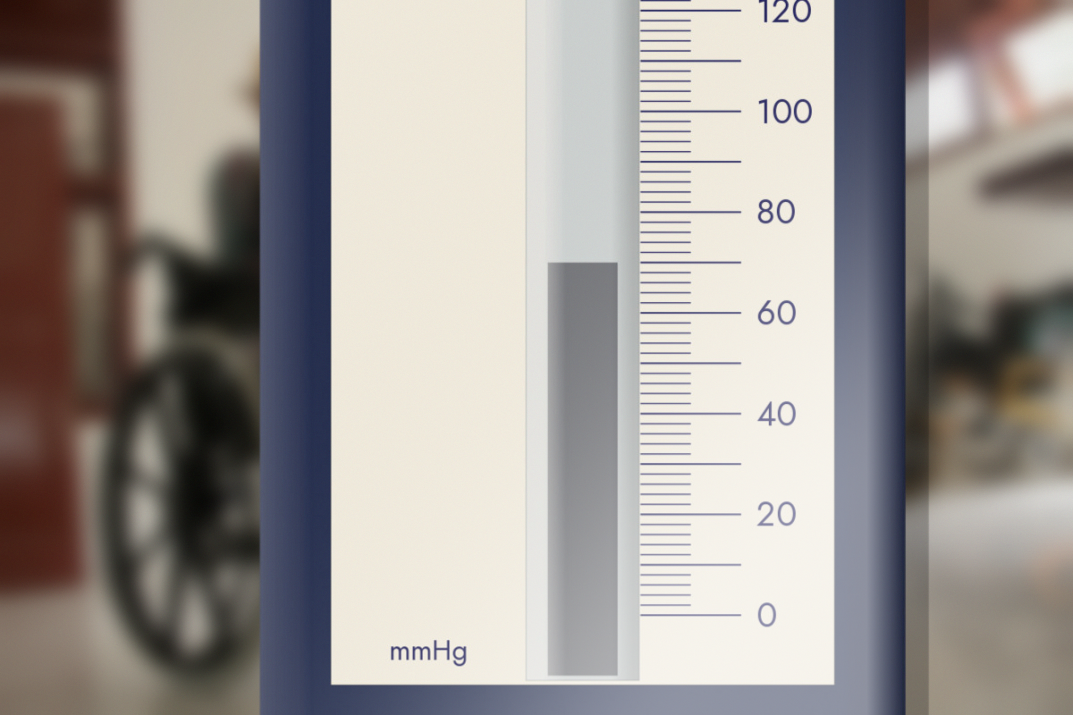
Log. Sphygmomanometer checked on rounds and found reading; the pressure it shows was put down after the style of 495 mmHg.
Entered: 70 mmHg
